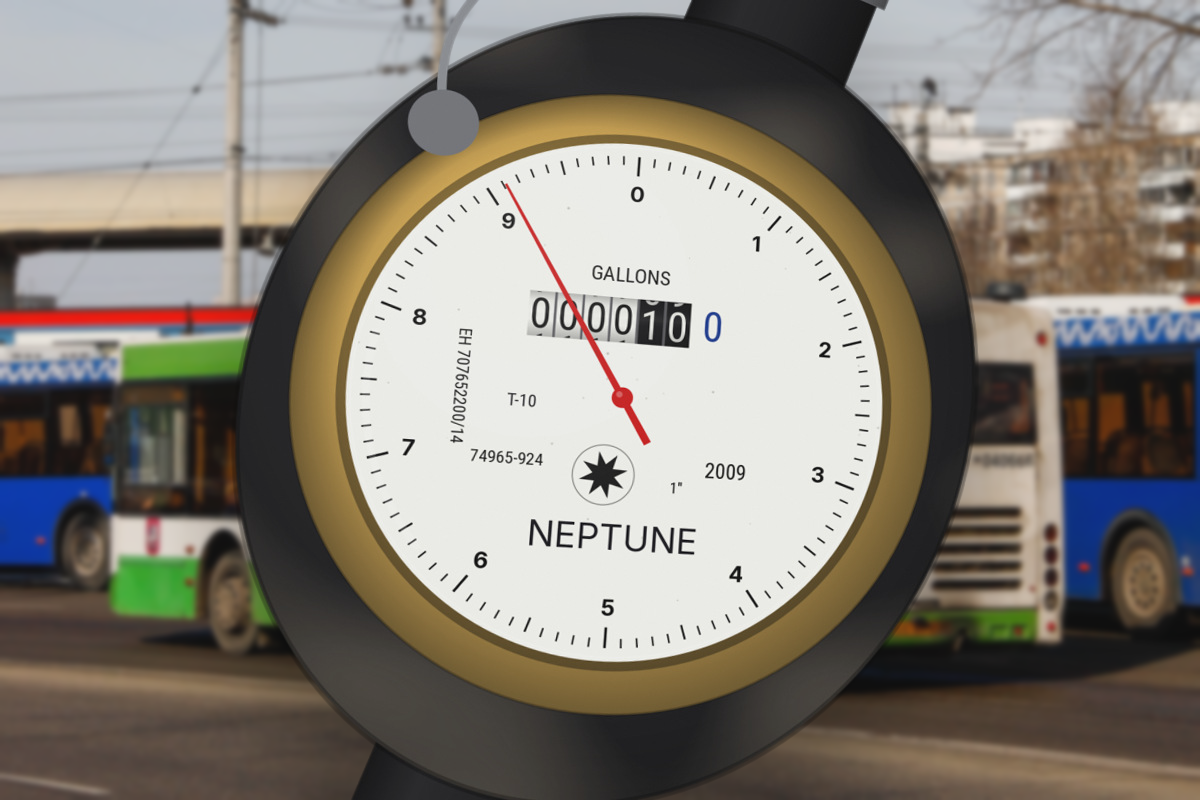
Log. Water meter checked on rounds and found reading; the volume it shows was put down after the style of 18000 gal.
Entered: 99.1 gal
